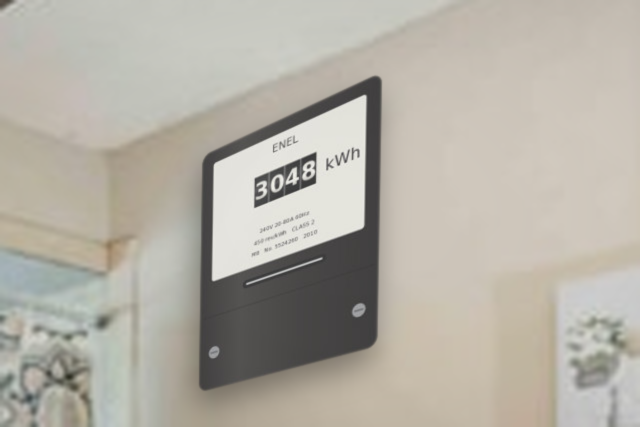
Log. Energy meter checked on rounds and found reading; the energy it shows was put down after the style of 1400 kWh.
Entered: 3048 kWh
